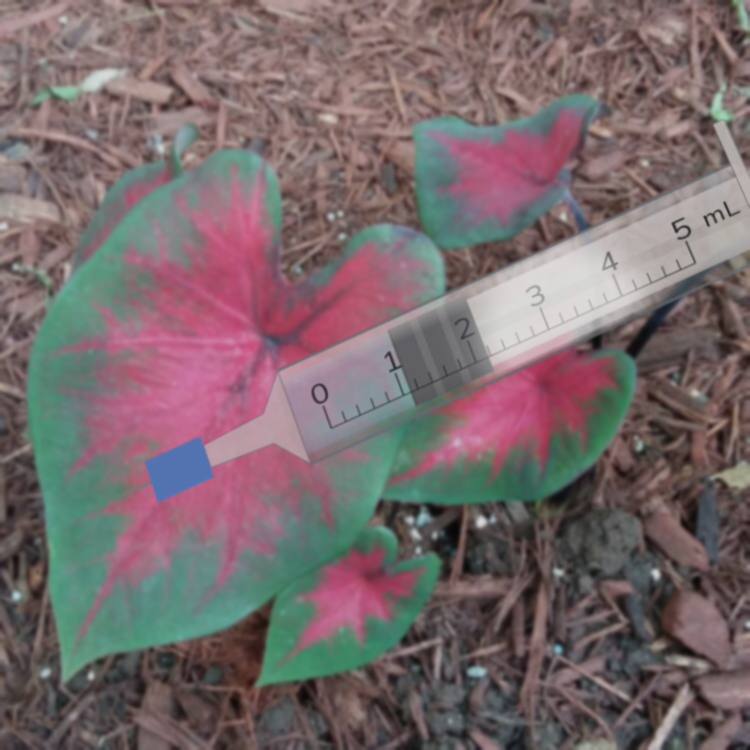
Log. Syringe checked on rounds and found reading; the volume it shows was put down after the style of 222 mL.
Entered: 1.1 mL
